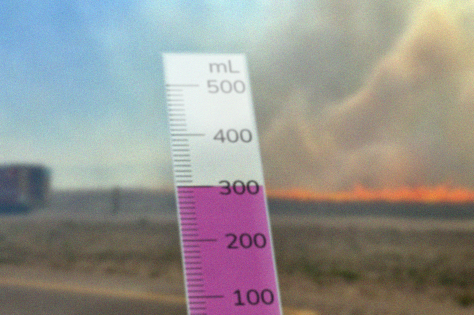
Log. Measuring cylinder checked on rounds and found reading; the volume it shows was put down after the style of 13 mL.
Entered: 300 mL
